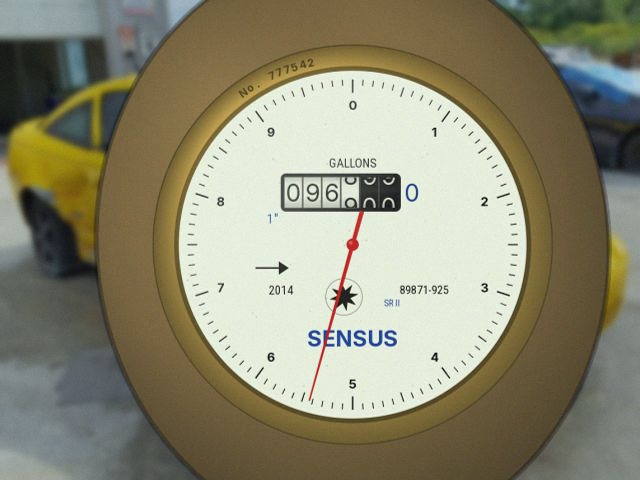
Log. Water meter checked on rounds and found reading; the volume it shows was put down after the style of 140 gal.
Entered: 968995.4 gal
